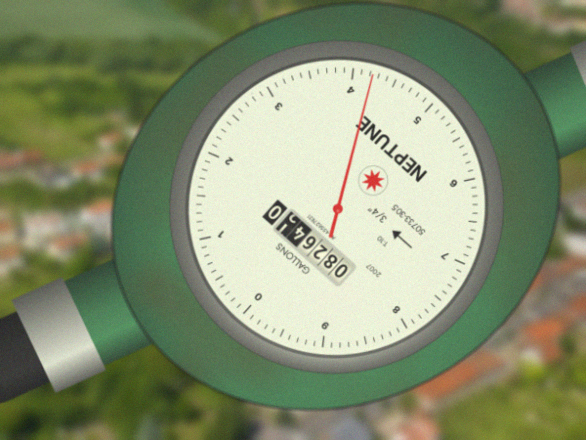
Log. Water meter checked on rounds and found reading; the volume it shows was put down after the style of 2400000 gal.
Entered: 826414.2 gal
